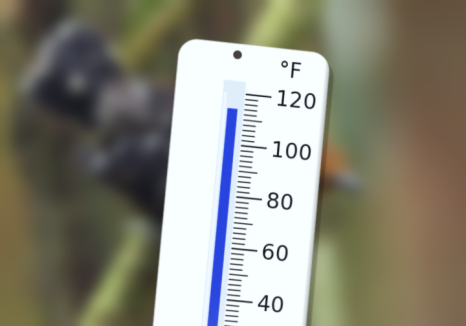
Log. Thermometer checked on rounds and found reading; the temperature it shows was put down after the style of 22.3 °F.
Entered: 114 °F
